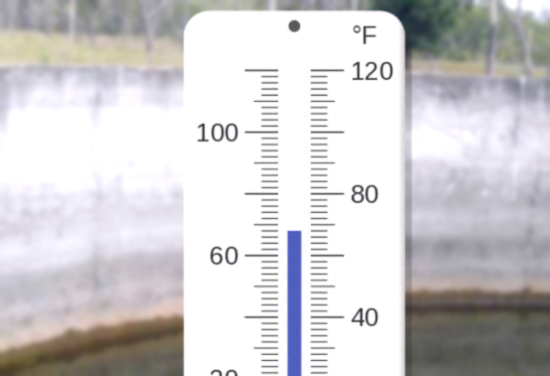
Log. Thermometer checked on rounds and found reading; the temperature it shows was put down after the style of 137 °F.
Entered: 68 °F
